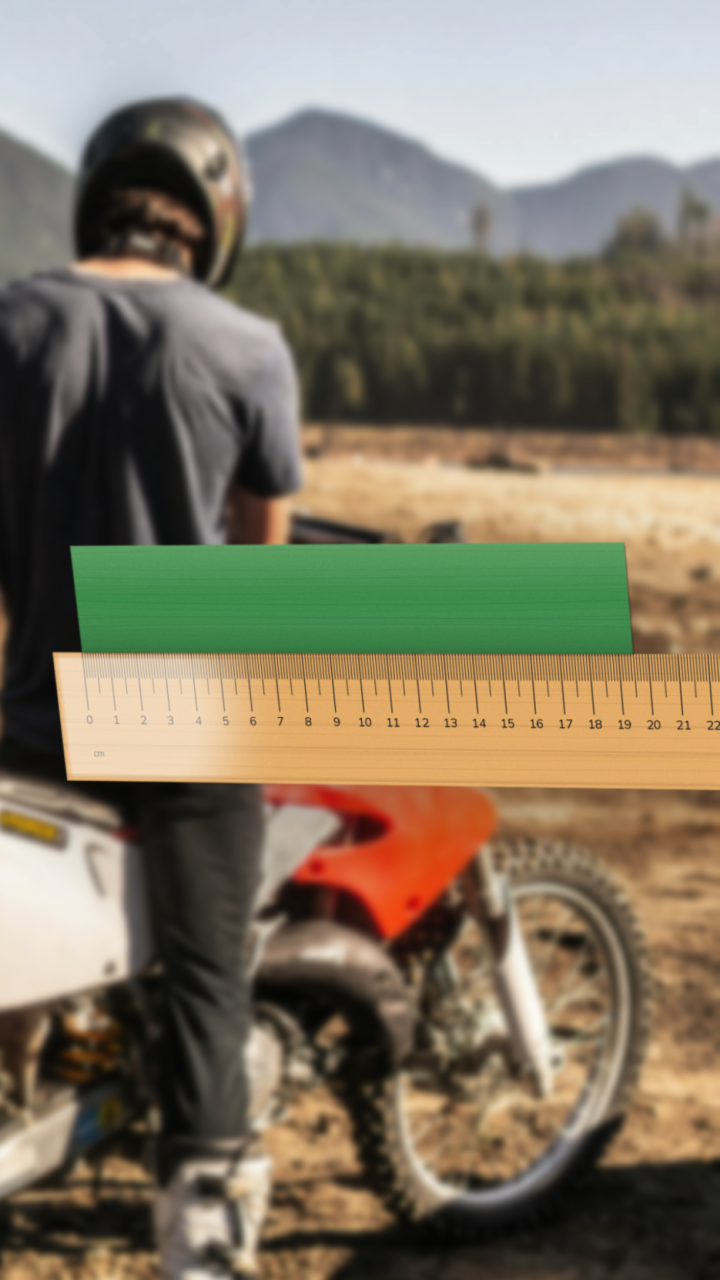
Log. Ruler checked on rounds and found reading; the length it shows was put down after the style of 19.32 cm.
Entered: 19.5 cm
